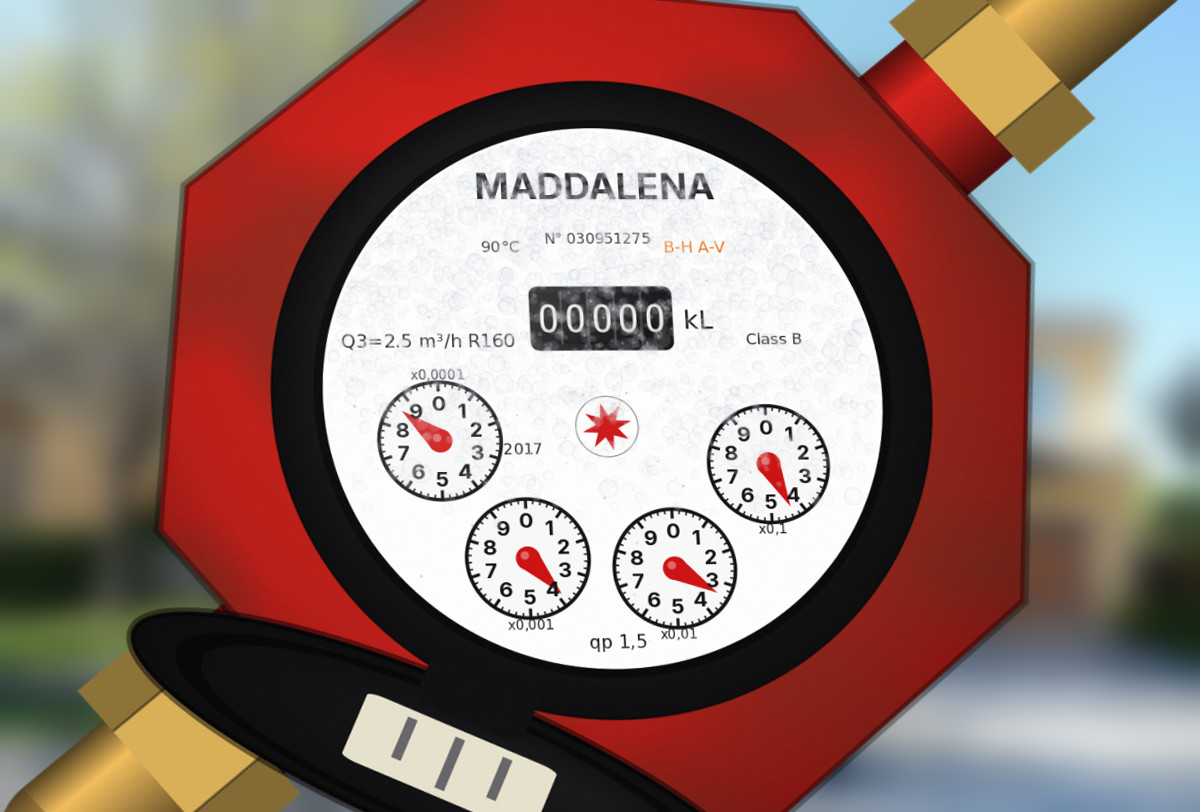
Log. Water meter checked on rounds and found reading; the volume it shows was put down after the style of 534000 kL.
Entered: 0.4338 kL
